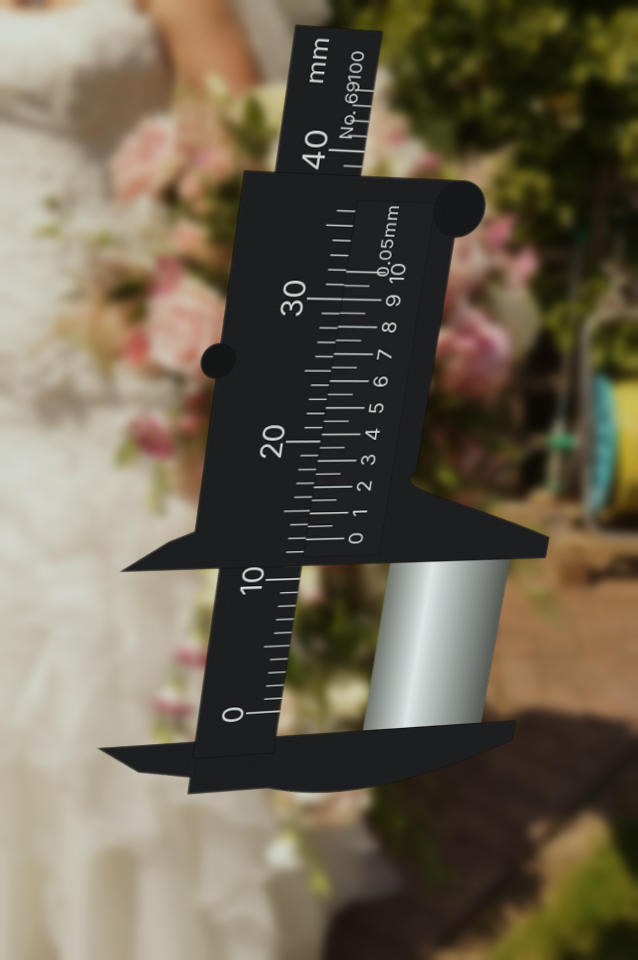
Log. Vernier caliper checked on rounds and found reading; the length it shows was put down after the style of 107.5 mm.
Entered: 12.9 mm
